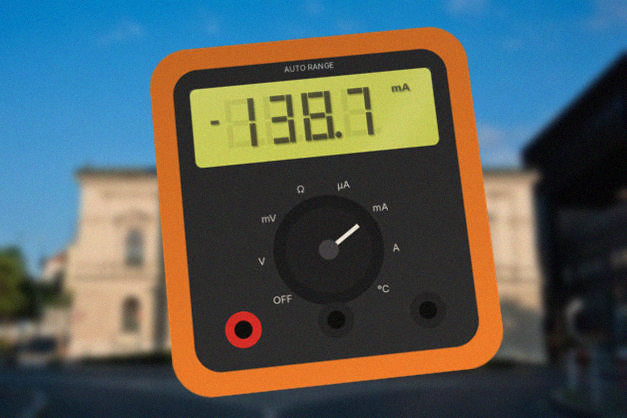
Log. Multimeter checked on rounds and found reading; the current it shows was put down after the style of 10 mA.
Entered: -138.7 mA
